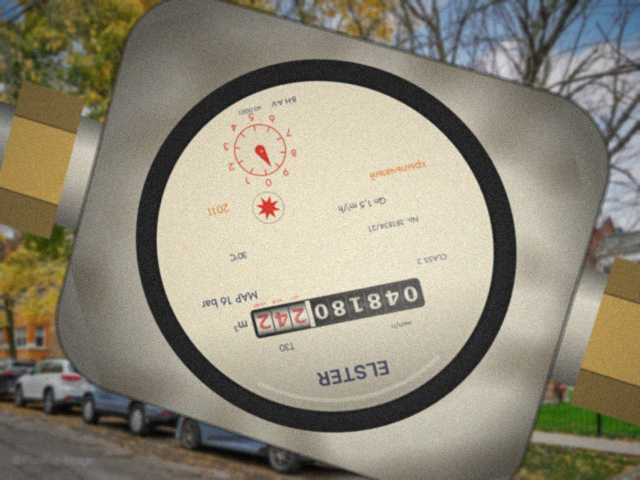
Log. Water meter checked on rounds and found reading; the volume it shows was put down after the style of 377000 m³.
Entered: 48180.2419 m³
